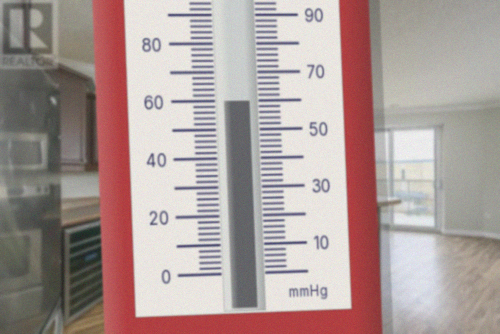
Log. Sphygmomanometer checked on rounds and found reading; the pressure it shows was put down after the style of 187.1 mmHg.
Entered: 60 mmHg
